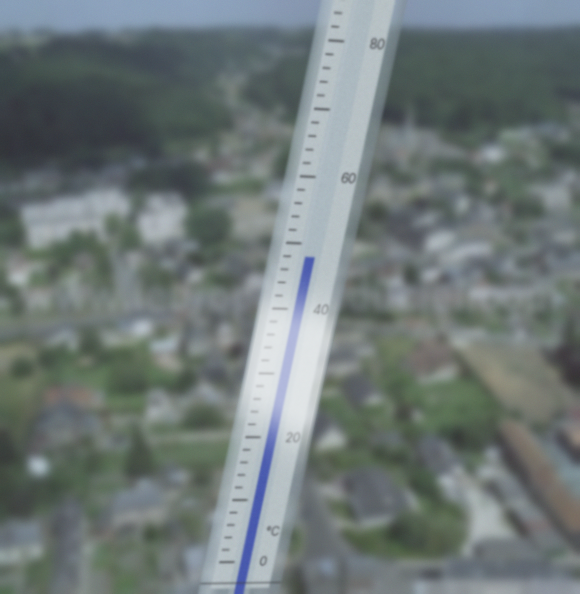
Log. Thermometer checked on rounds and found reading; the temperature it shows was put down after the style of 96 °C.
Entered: 48 °C
